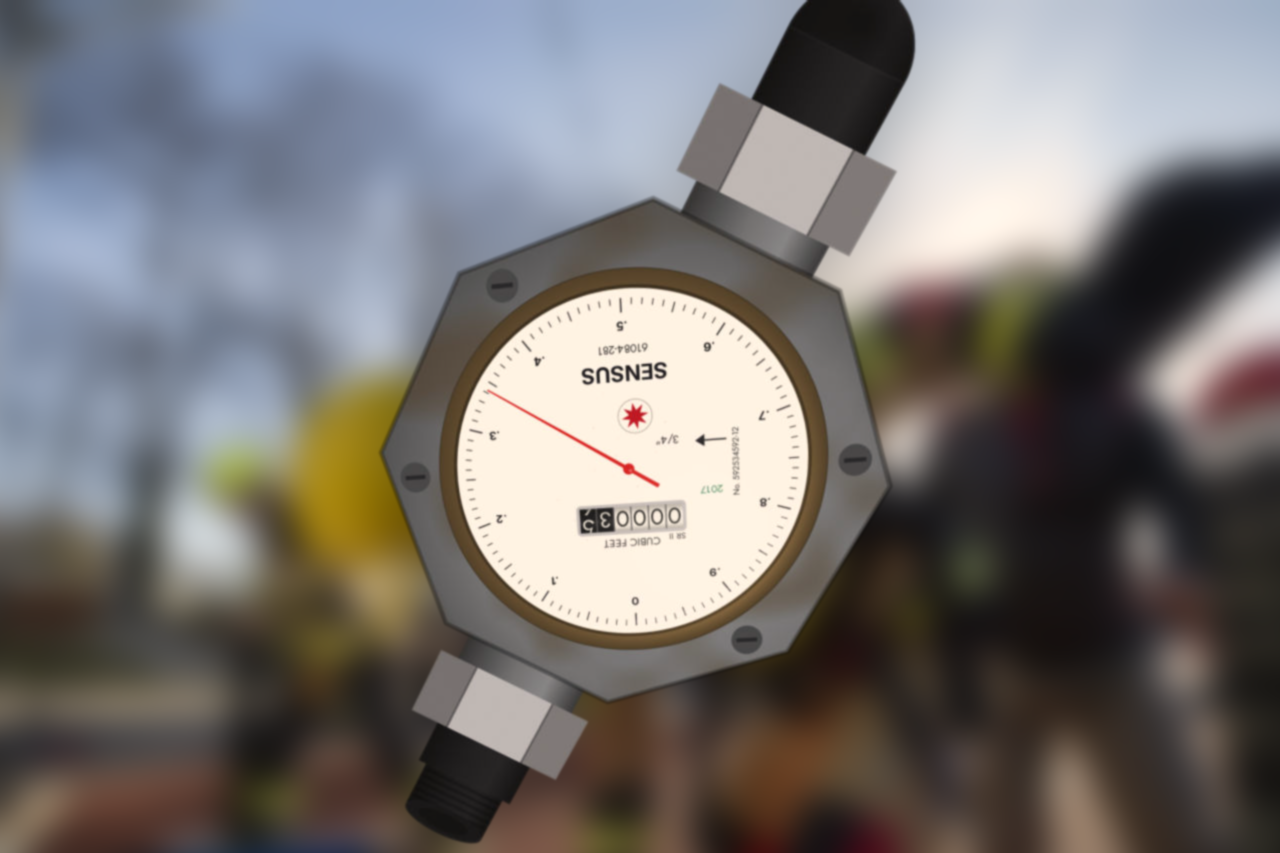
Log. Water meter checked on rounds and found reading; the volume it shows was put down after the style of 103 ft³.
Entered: 35.34 ft³
